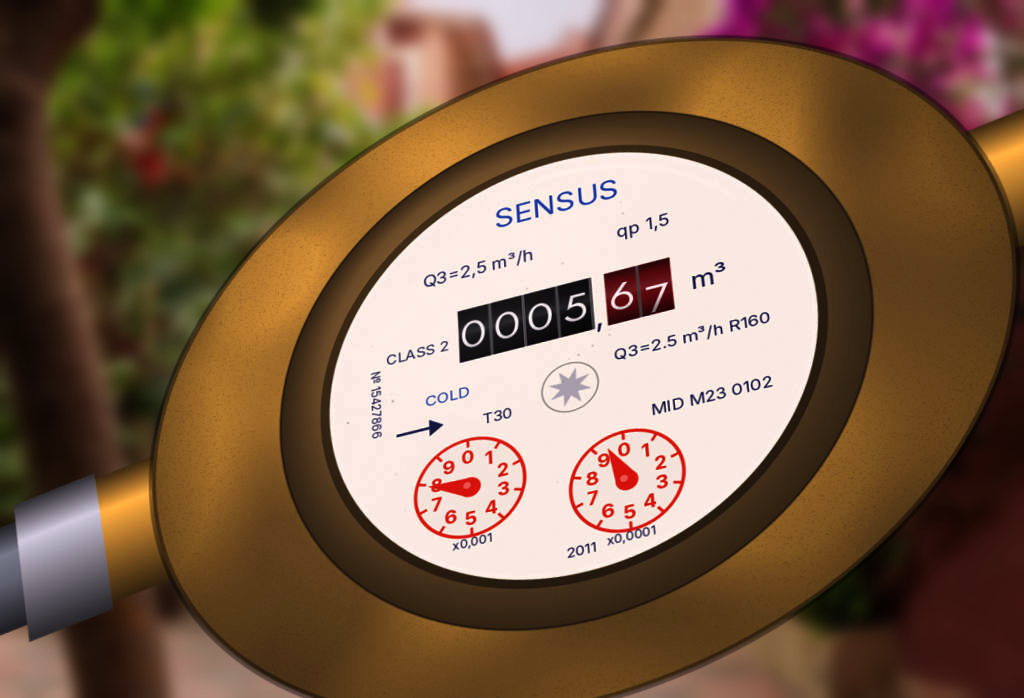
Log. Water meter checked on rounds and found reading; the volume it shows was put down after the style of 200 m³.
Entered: 5.6679 m³
